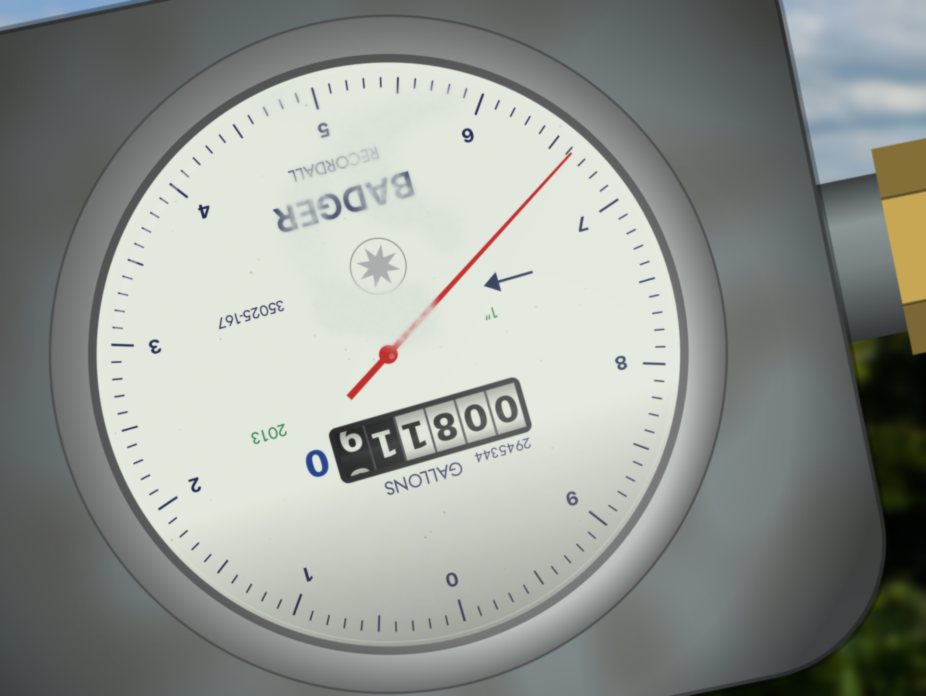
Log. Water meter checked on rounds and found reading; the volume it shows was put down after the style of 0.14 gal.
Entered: 81186.6 gal
